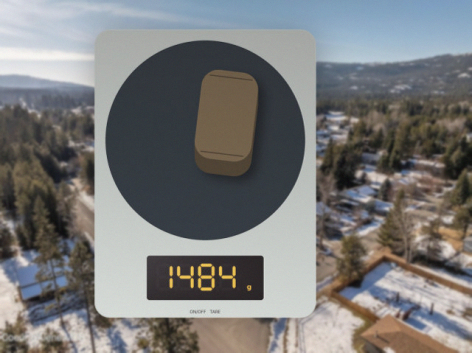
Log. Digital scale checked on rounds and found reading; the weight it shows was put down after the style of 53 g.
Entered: 1484 g
